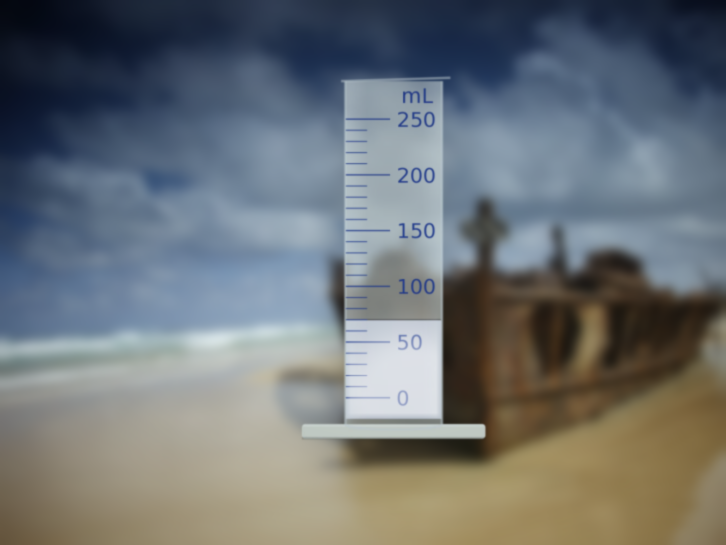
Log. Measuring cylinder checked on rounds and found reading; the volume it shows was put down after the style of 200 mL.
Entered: 70 mL
